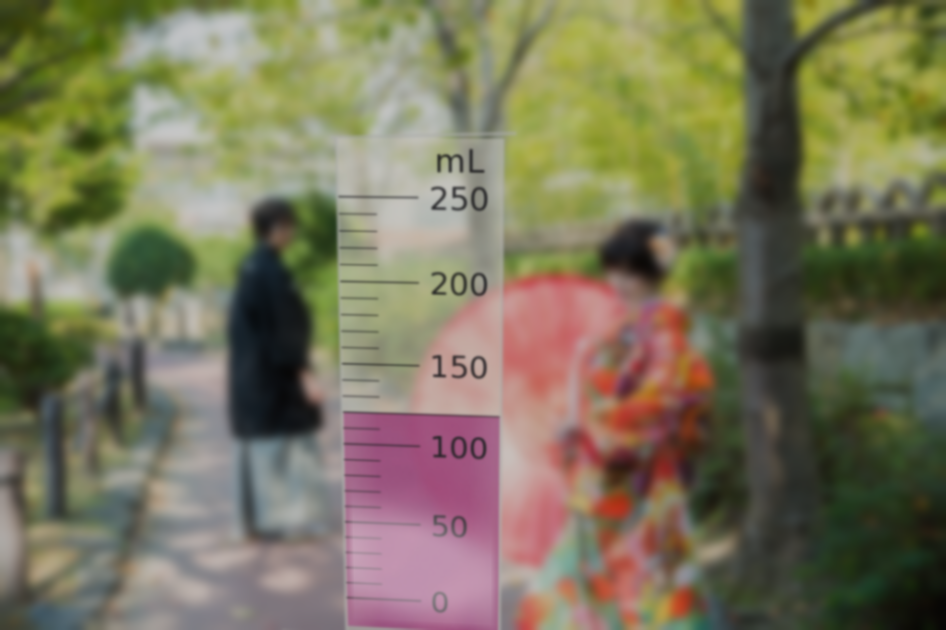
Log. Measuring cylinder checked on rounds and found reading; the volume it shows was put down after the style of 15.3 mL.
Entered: 120 mL
